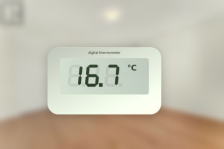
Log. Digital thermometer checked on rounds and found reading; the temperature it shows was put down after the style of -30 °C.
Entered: 16.7 °C
